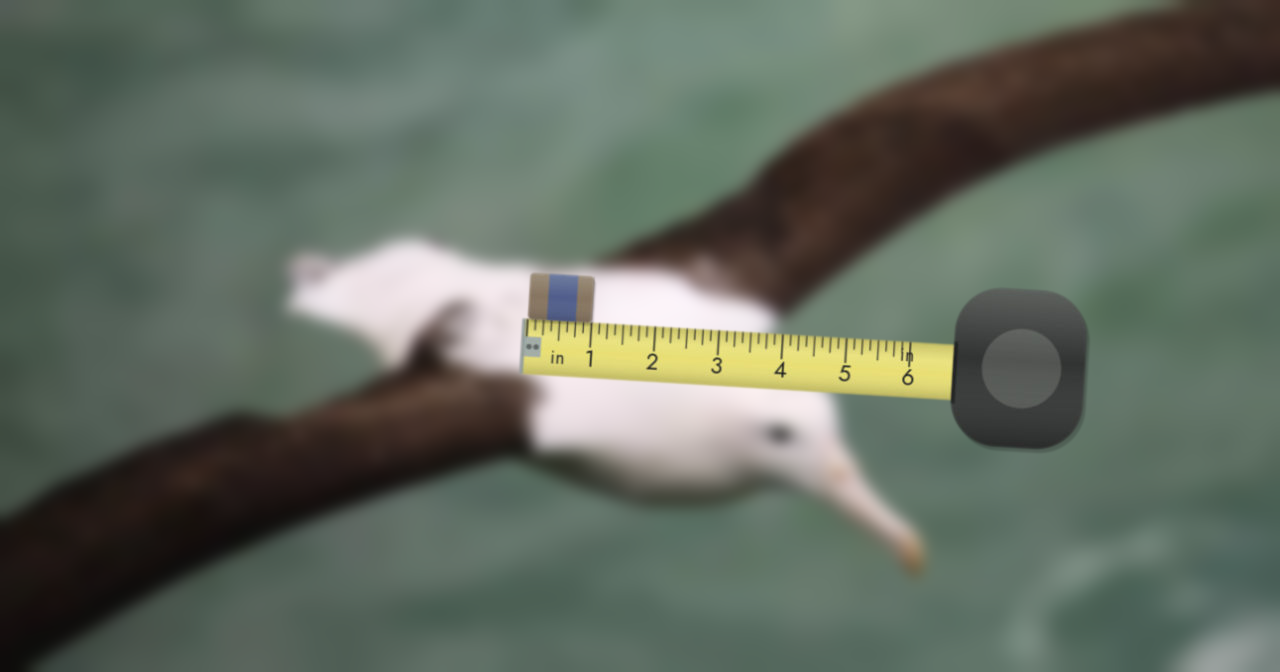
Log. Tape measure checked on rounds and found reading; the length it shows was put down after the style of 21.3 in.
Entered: 1 in
